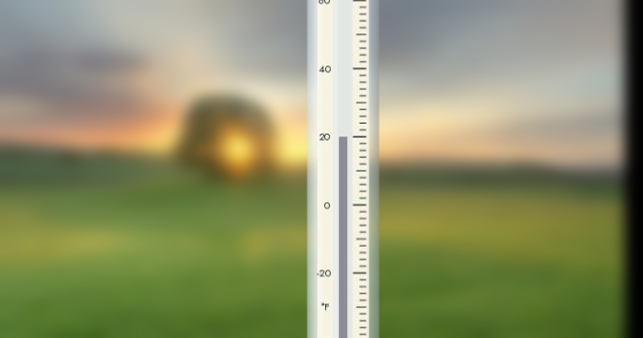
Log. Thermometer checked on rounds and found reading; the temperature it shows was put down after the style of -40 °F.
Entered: 20 °F
